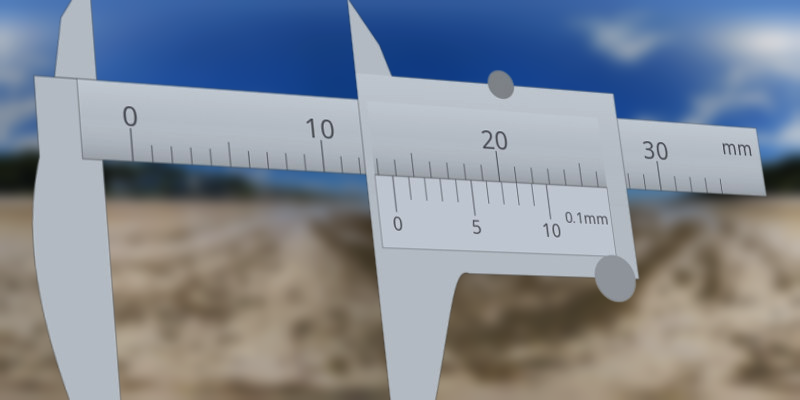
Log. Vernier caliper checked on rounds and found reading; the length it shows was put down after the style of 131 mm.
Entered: 13.8 mm
